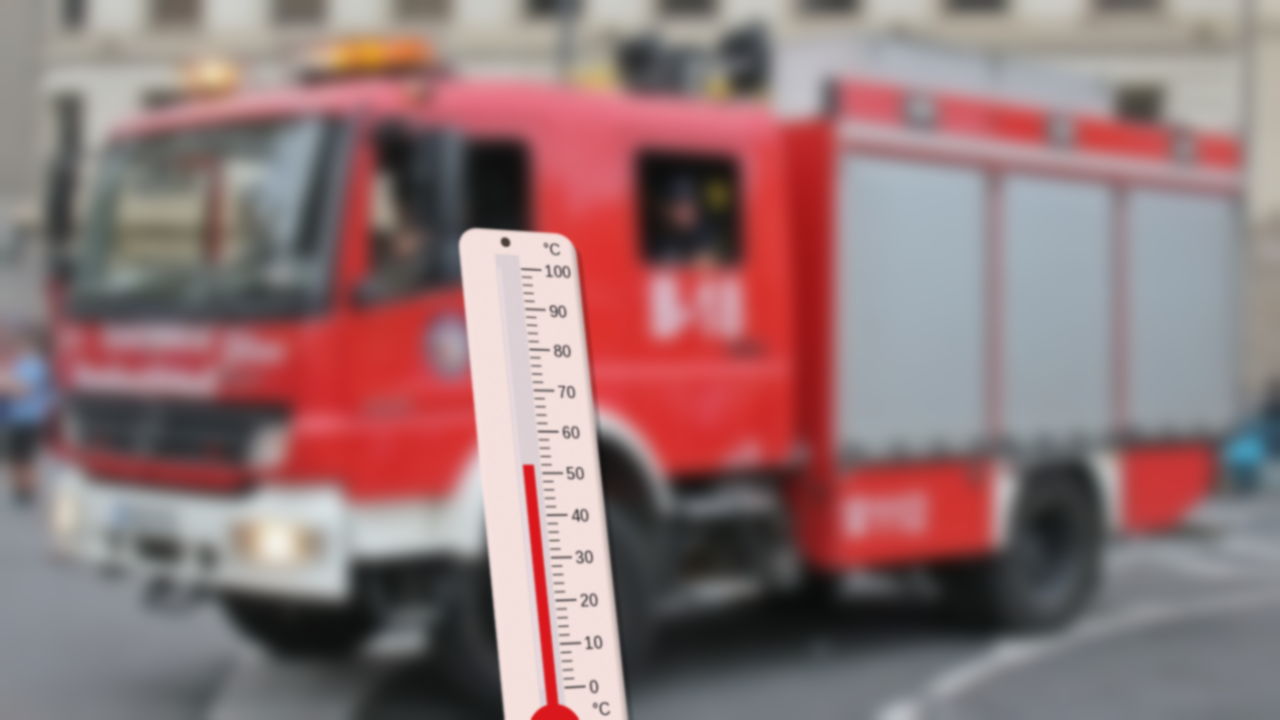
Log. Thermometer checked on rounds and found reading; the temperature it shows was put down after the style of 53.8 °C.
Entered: 52 °C
